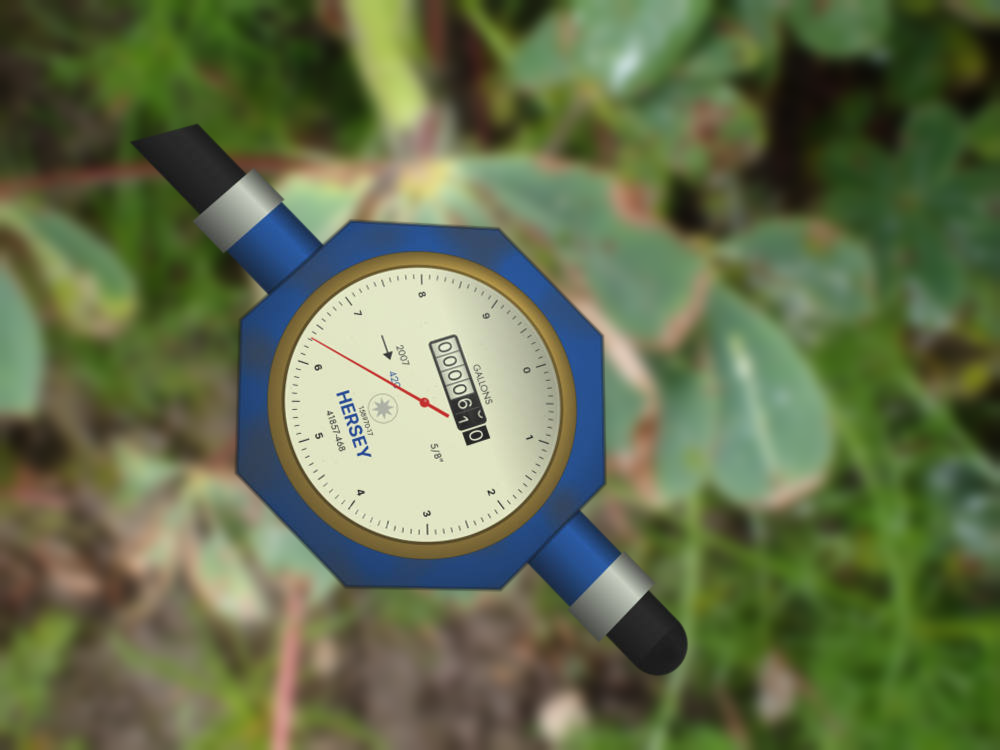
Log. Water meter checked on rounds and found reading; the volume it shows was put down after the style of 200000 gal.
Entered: 606.3 gal
